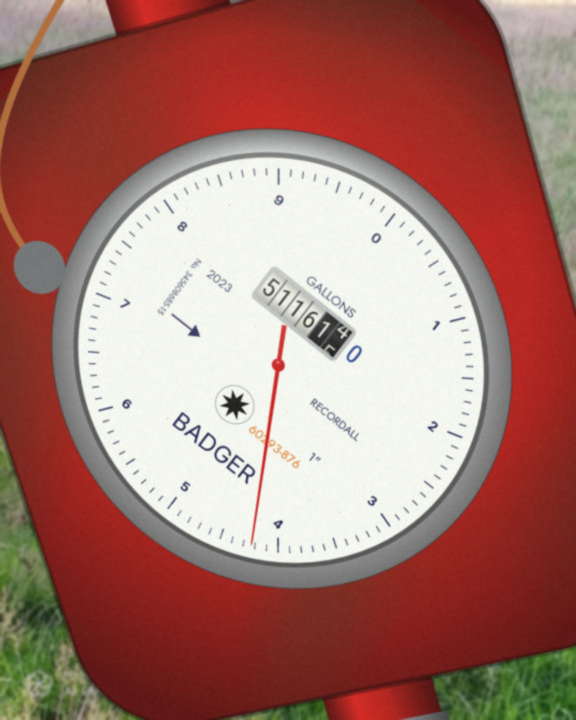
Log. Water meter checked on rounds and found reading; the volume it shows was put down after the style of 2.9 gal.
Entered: 5116144.2 gal
